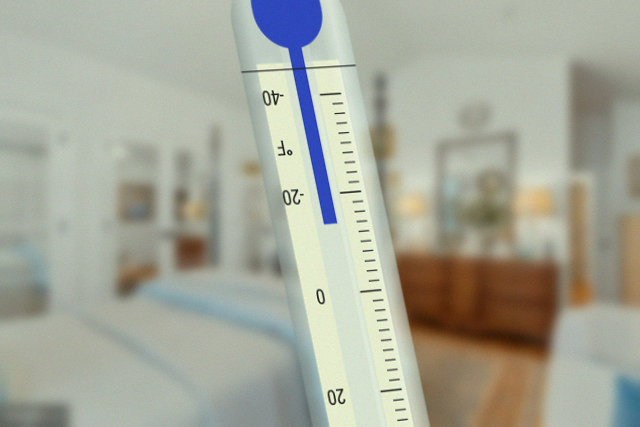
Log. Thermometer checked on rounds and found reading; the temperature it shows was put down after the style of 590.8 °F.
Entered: -14 °F
